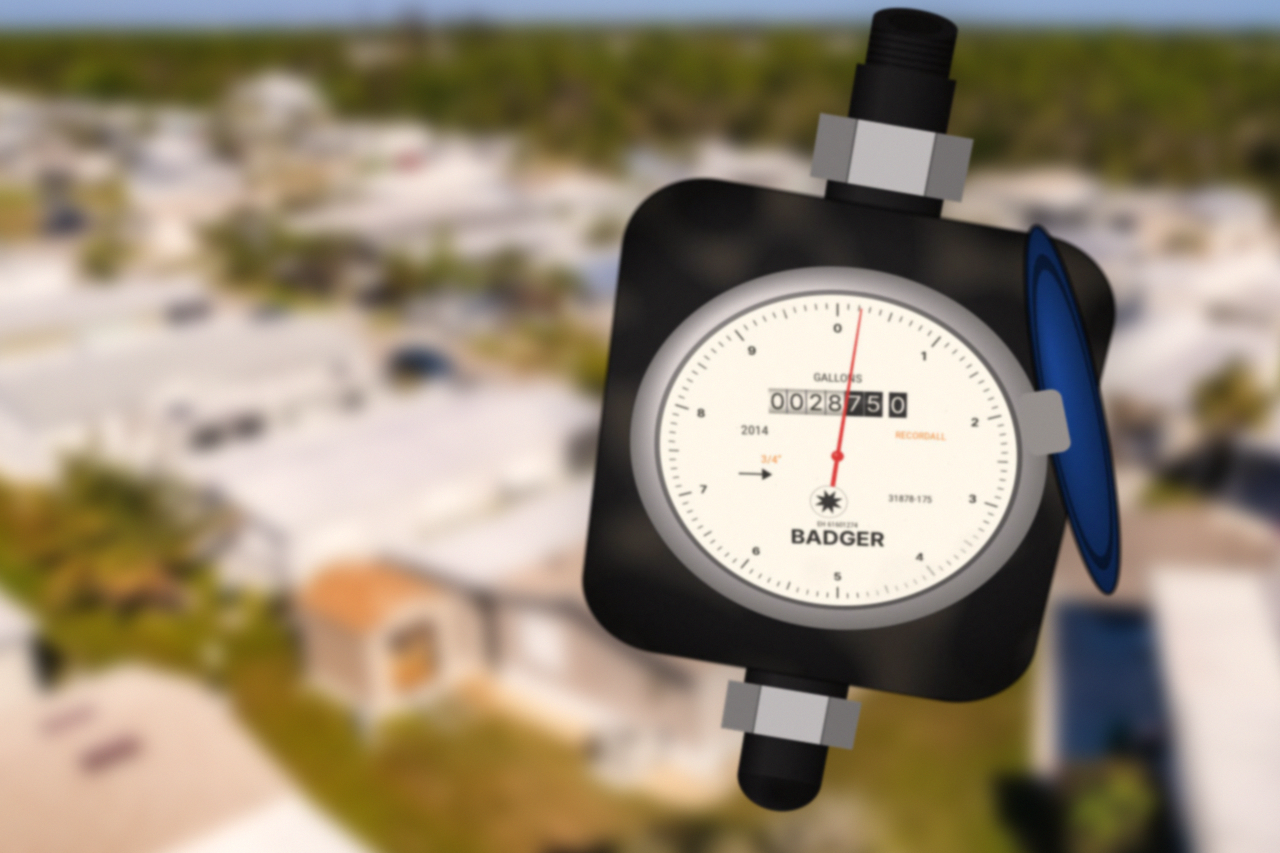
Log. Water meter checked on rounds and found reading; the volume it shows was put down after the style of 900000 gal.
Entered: 28750.2 gal
